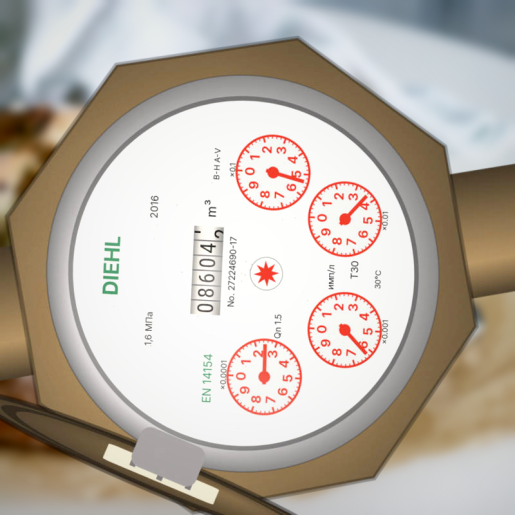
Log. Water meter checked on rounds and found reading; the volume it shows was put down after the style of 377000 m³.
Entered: 86041.5362 m³
